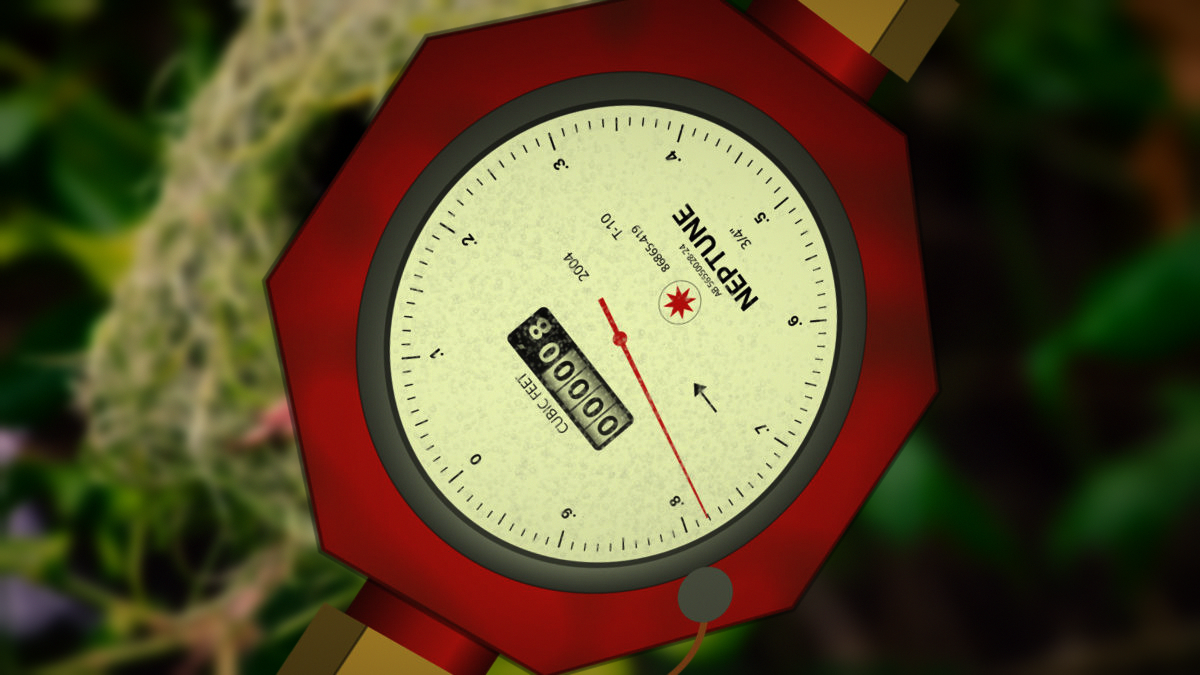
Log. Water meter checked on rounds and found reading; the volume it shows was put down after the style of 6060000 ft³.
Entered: 7.78 ft³
